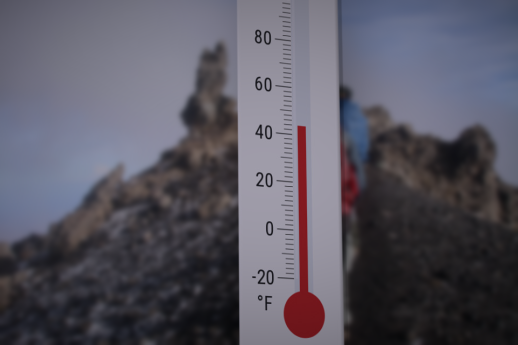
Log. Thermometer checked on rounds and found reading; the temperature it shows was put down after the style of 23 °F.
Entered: 44 °F
